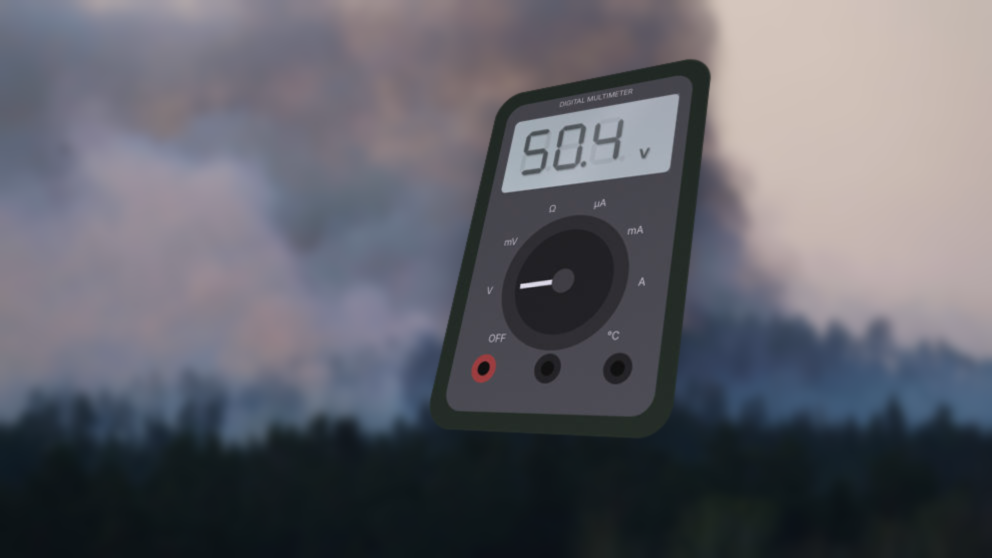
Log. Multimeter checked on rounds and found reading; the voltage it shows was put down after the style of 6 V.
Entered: 50.4 V
